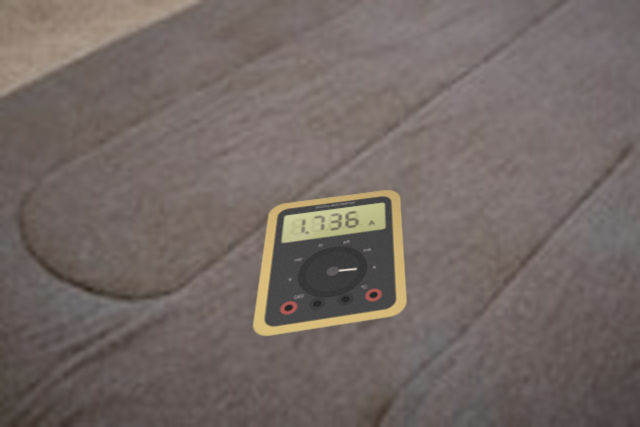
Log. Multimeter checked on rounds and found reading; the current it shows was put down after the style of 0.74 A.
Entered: 1.736 A
